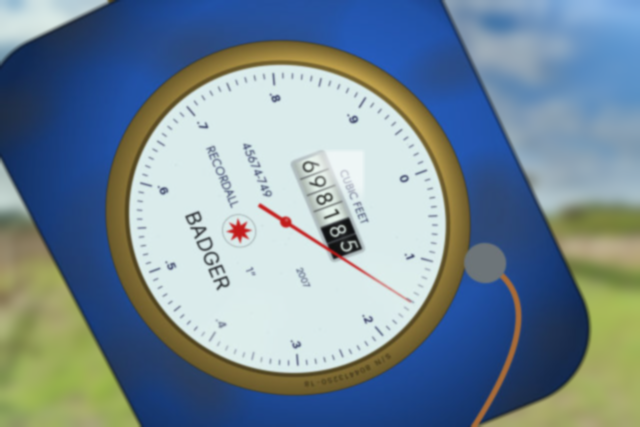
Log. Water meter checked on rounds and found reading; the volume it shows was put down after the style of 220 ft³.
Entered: 698185.15 ft³
